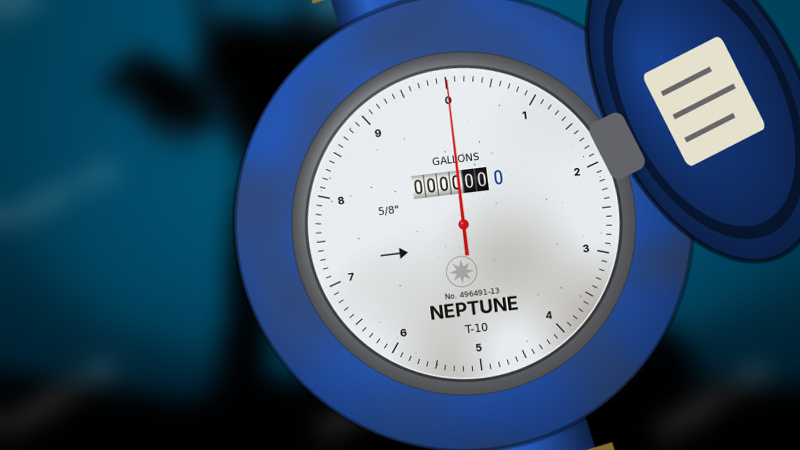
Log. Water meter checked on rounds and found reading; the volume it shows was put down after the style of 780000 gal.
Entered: 0.0 gal
